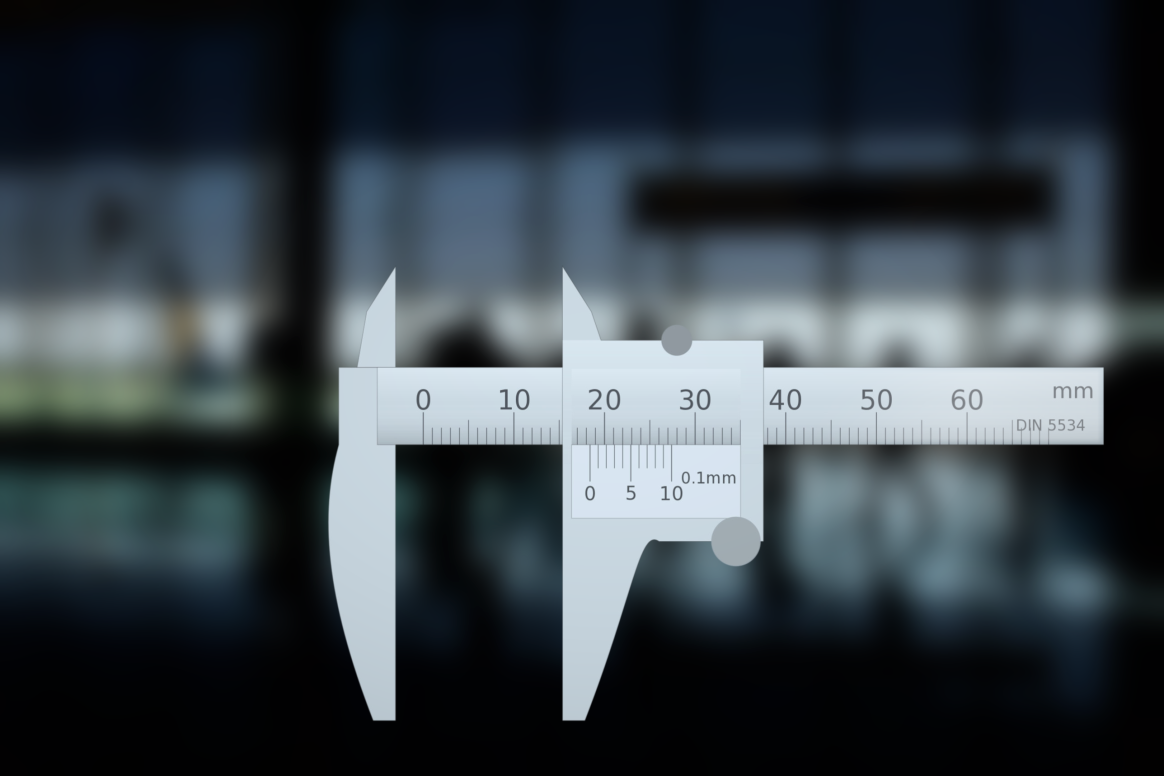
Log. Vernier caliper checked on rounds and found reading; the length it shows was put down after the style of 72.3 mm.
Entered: 18.4 mm
